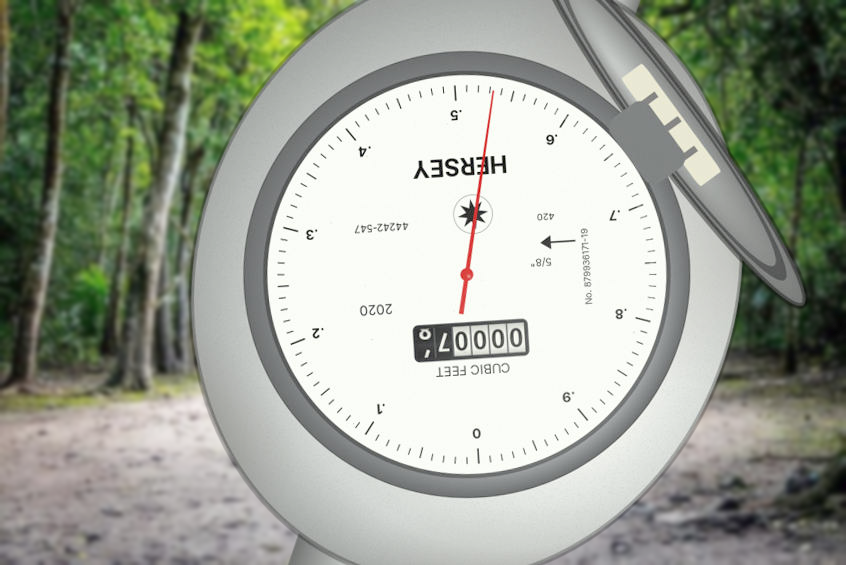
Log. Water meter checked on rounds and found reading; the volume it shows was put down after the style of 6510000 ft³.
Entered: 77.53 ft³
